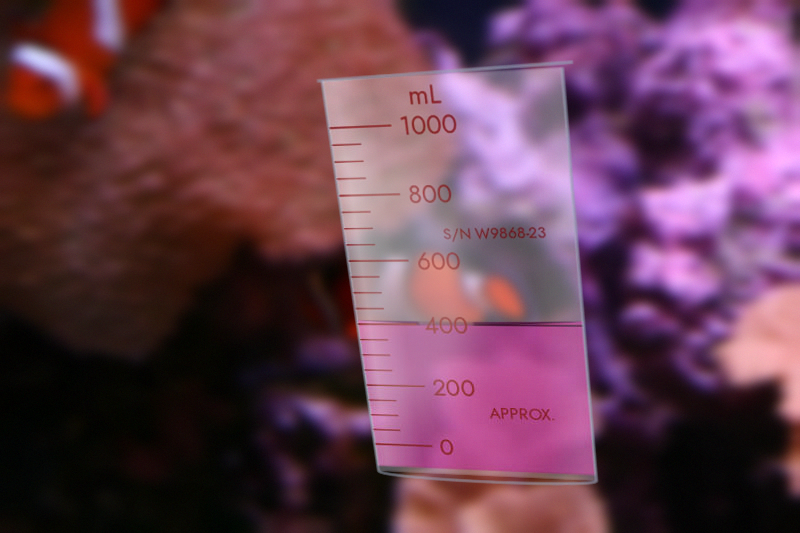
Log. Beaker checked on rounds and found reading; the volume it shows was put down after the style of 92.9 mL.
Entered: 400 mL
